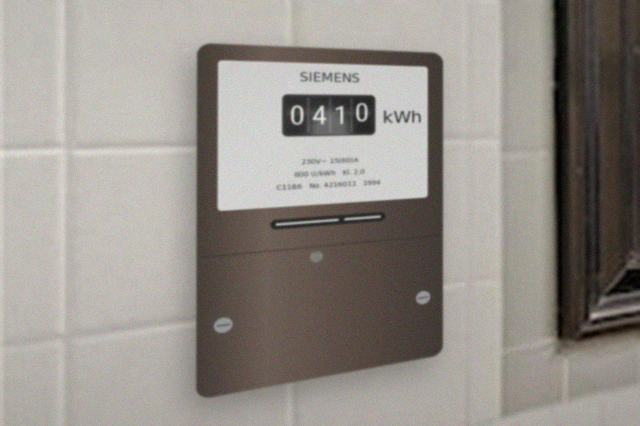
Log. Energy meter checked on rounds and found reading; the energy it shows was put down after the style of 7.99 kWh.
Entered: 410 kWh
